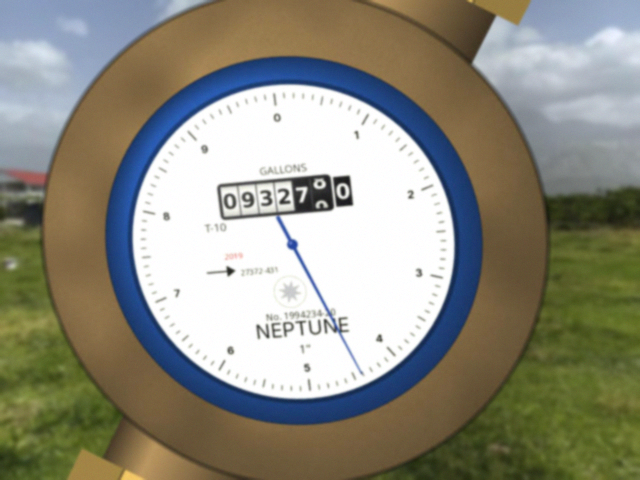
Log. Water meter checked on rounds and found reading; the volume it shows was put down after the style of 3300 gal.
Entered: 932784.4 gal
